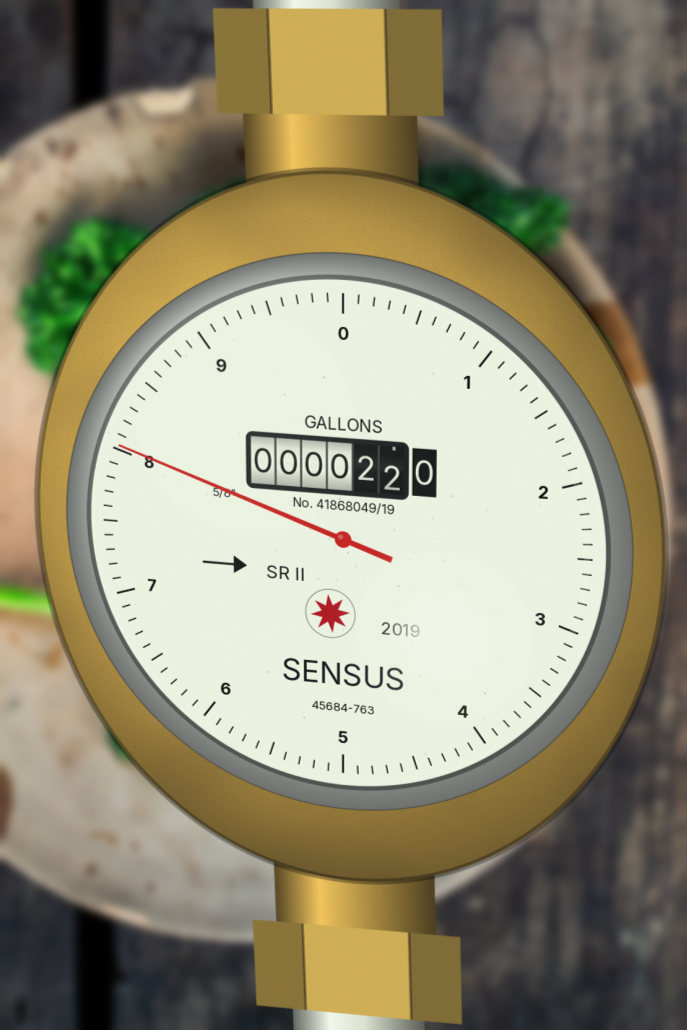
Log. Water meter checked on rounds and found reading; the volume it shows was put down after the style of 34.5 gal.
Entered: 218.0 gal
